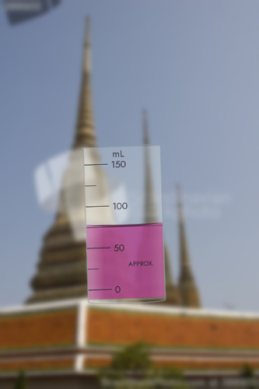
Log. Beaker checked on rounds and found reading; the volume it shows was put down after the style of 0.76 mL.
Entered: 75 mL
